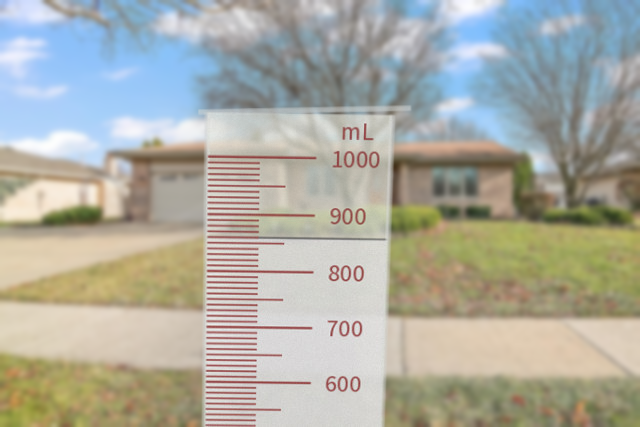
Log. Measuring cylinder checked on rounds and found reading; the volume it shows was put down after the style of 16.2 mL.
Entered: 860 mL
